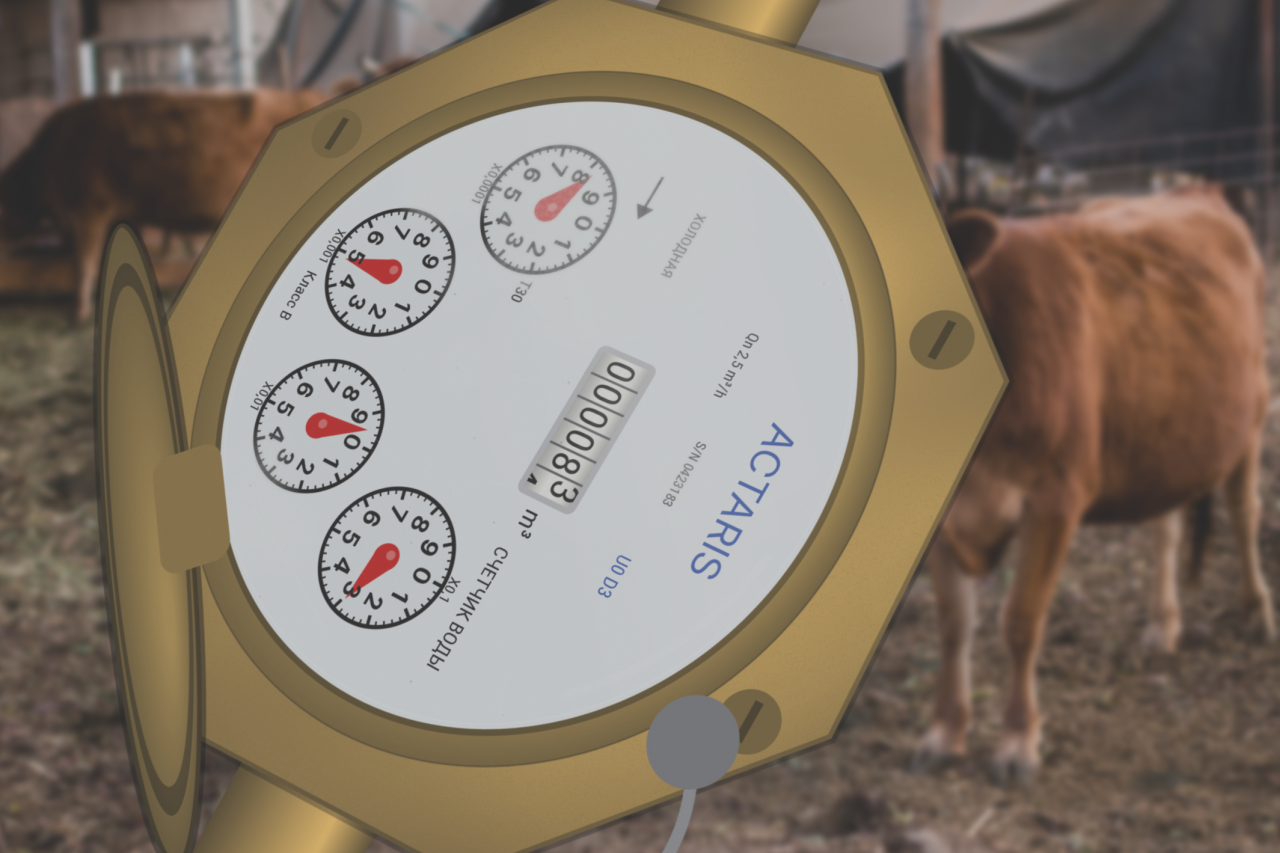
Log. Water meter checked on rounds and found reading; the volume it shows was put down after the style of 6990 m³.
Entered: 83.2948 m³
